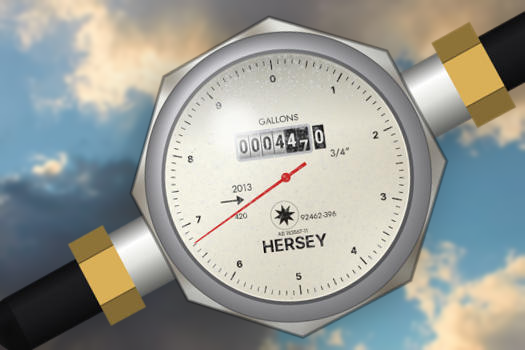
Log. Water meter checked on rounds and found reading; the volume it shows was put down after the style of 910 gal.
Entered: 4466.7 gal
